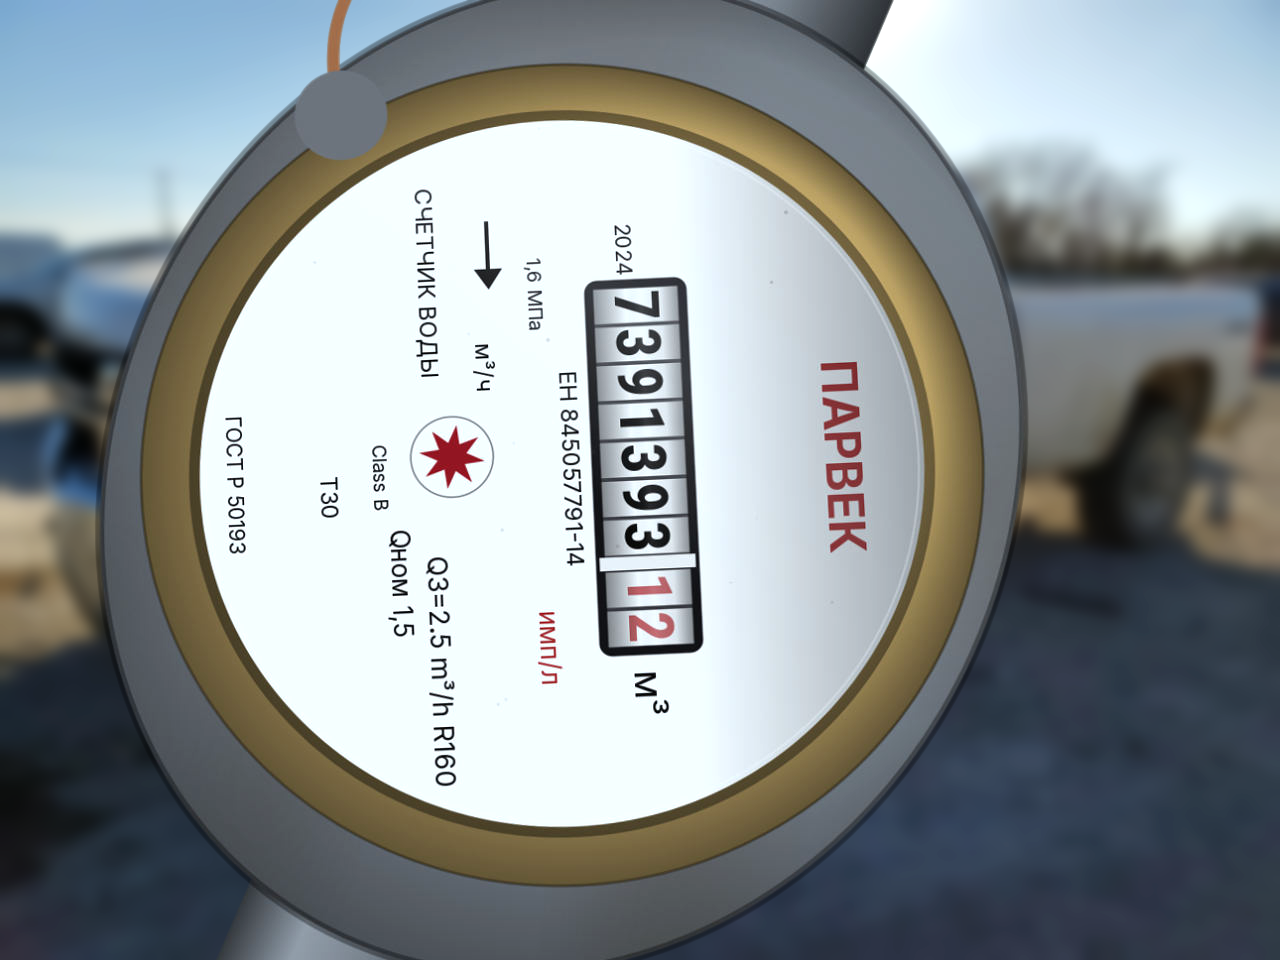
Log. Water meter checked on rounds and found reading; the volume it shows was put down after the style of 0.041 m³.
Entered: 7391393.12 m³
